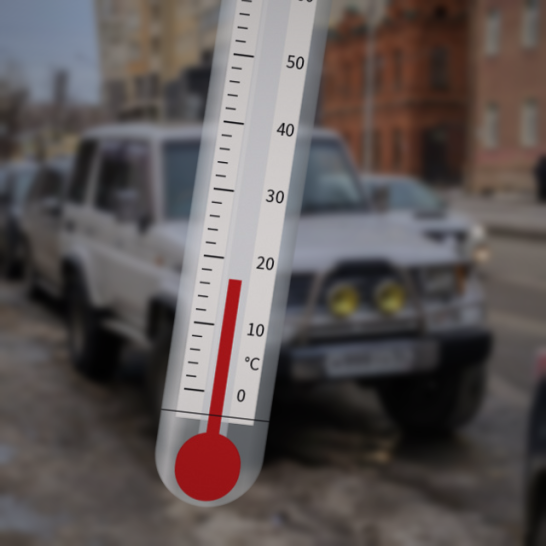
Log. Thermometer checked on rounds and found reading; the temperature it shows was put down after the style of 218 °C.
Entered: 17 °C
